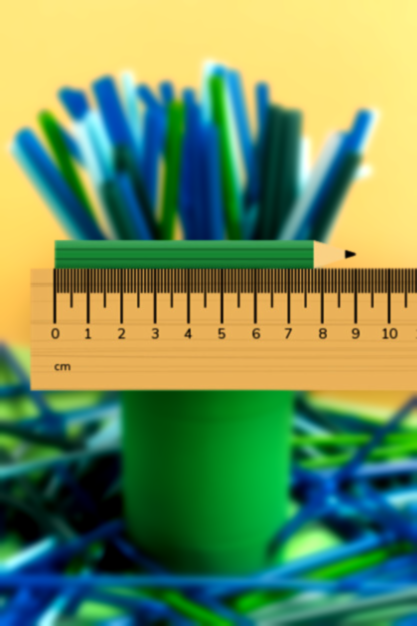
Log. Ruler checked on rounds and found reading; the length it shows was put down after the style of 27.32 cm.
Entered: 9 cm
